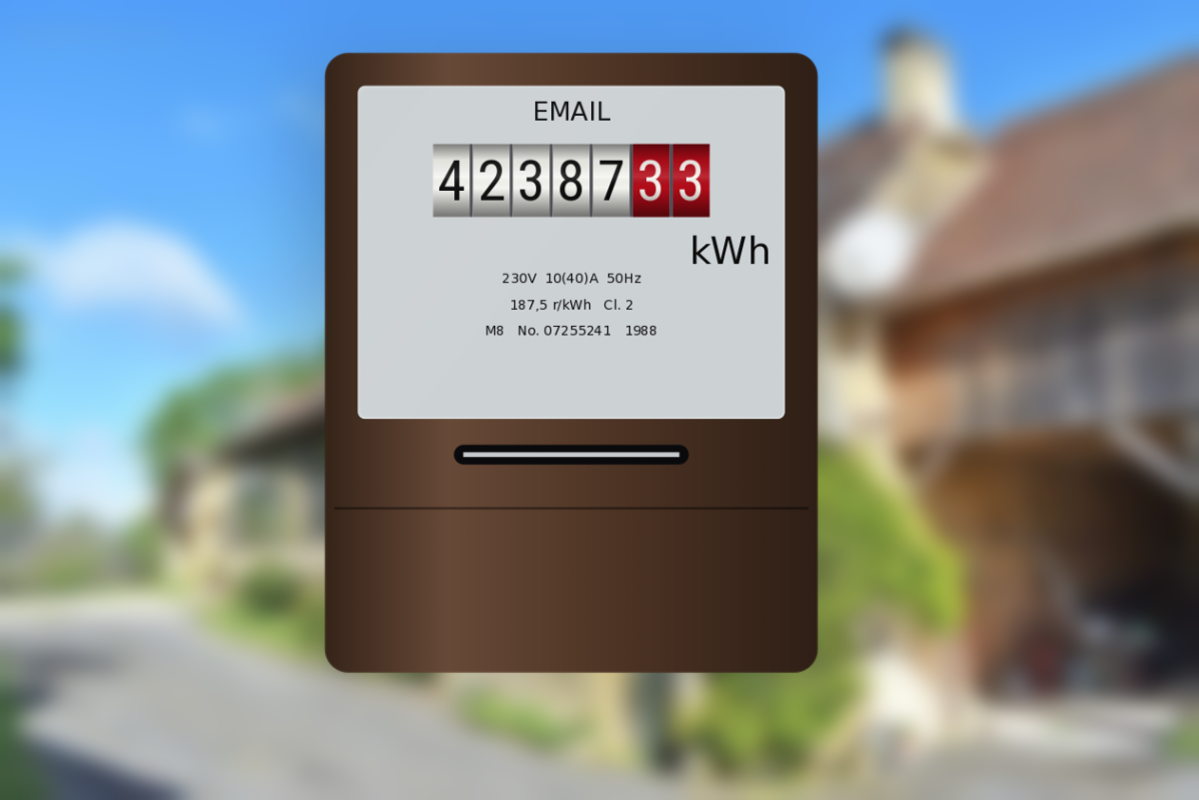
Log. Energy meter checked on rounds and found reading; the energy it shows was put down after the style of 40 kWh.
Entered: 42387.33 kWh
